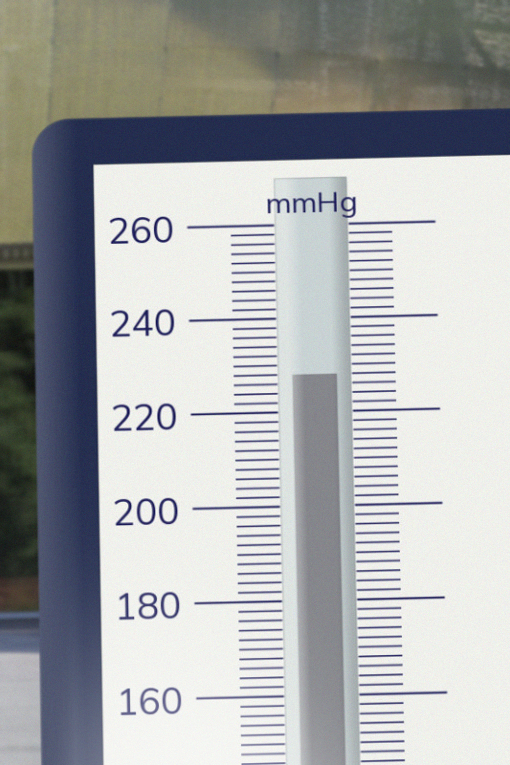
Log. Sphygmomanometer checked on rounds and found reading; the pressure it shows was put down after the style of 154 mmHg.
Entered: 228 mmHg
